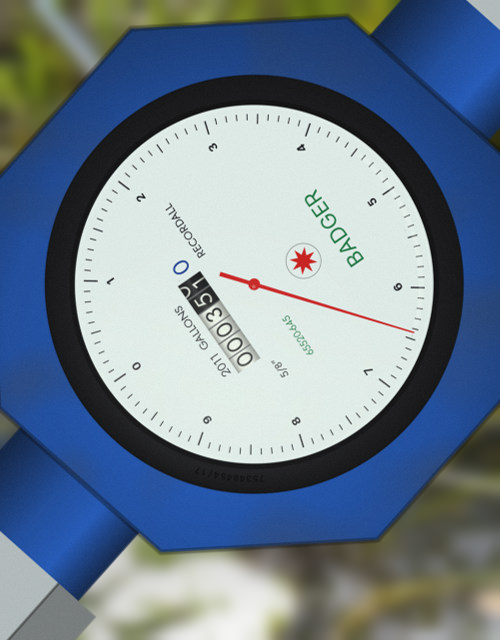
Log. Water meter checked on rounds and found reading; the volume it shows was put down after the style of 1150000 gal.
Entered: 3506.4 gal
